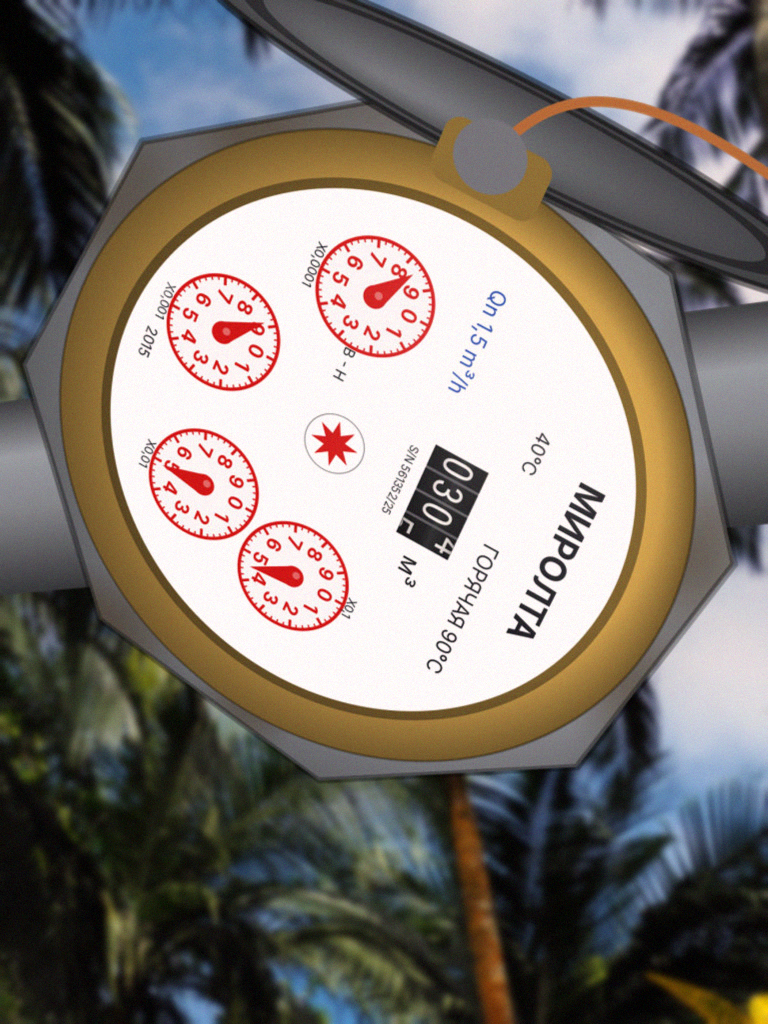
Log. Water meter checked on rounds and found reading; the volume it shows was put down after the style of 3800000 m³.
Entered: 304.4488 m³
